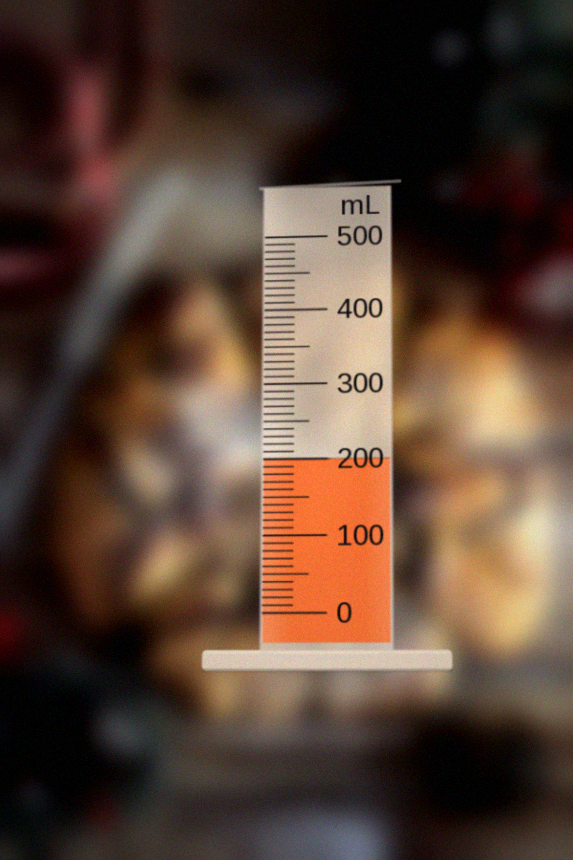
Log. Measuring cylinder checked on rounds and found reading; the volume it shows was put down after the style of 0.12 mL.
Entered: 200 mL
